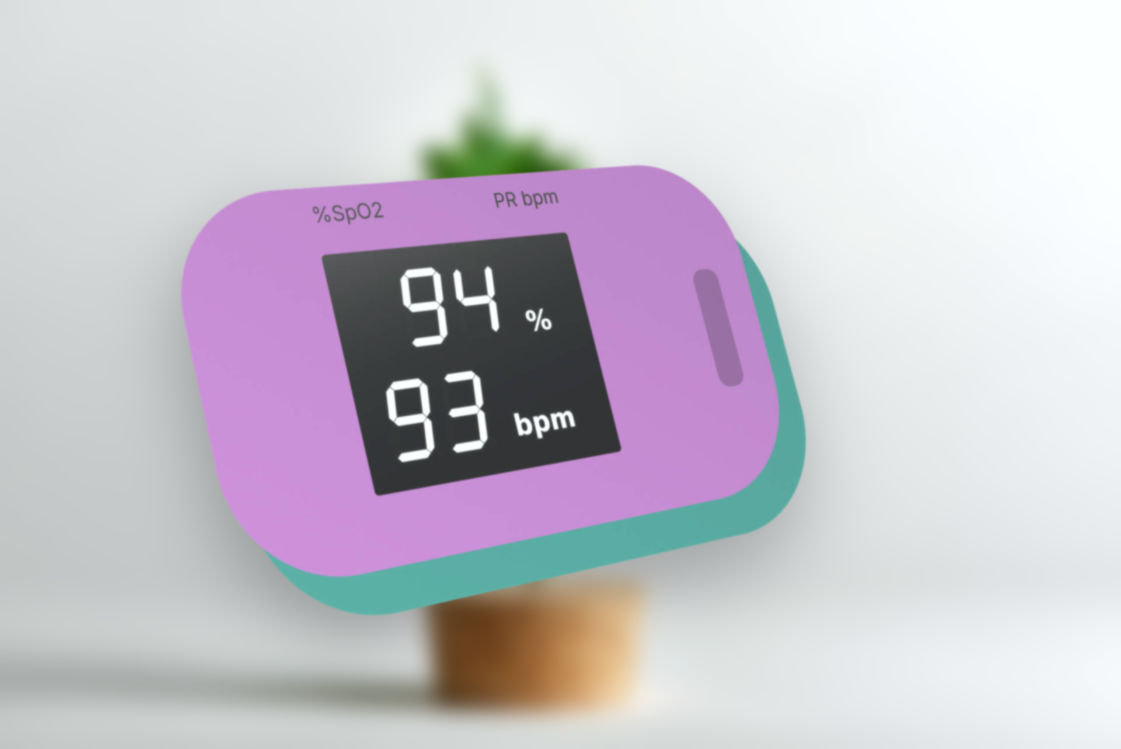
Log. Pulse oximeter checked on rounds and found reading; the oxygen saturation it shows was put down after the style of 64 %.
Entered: 94 %
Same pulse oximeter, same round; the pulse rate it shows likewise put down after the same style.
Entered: 93 bpm
